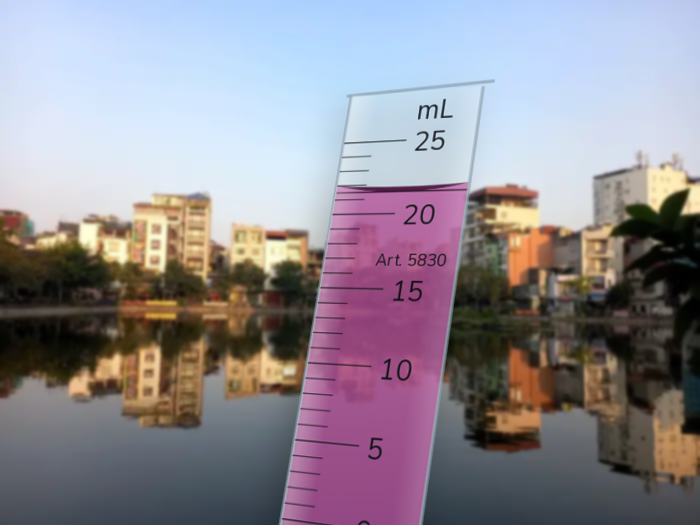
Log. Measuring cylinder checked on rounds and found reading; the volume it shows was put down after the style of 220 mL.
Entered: 21.5 mL
